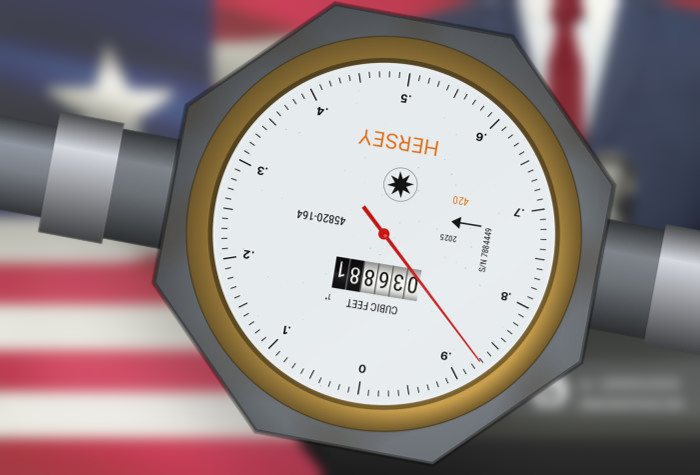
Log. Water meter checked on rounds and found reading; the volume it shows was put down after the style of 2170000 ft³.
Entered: 36880.87 ft³
